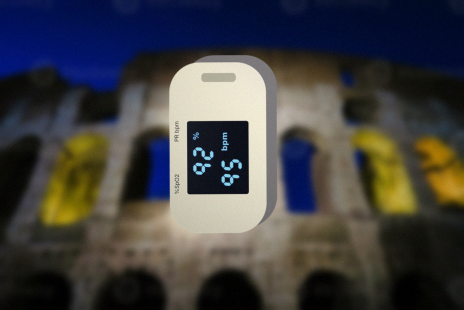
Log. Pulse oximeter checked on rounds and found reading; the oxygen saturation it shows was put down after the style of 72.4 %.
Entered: 92 %
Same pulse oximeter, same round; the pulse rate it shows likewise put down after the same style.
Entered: 95 bpm
